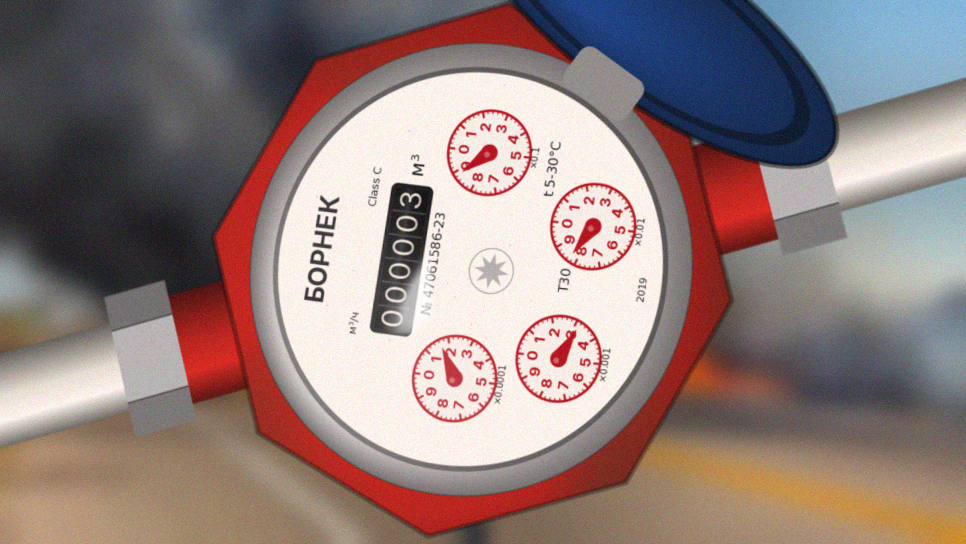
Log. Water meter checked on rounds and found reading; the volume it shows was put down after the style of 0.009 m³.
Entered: 3.8831 m³
